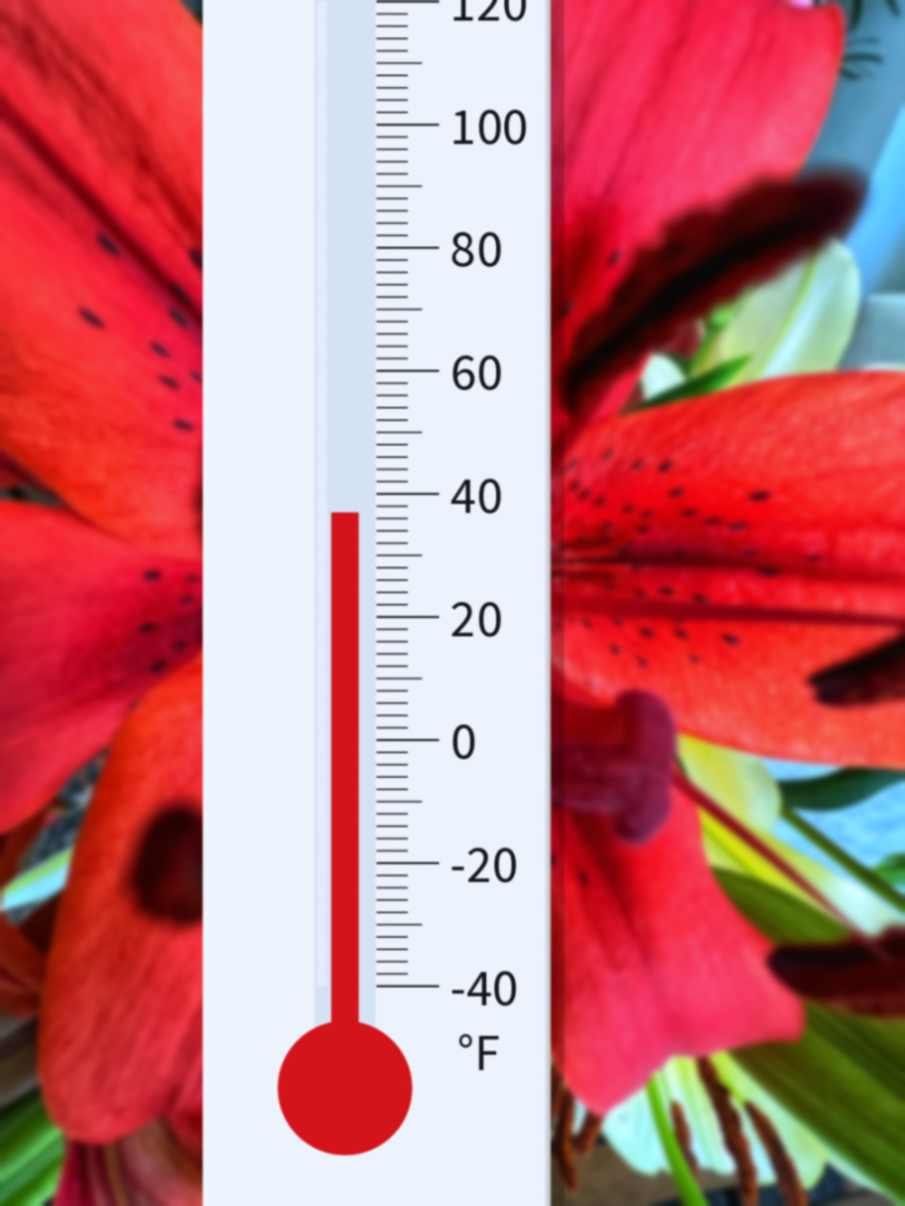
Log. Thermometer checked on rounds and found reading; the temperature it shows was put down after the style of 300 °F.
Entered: 37 °F
